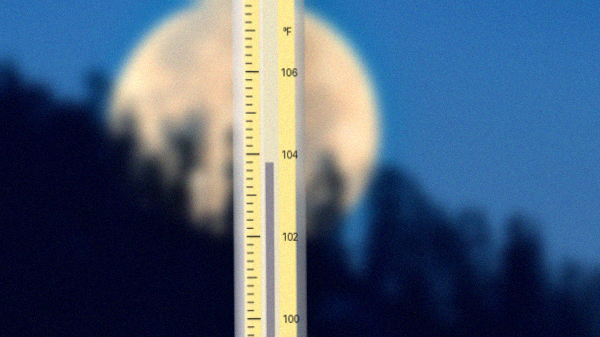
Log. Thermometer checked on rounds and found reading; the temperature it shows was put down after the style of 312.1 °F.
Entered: 103.8 °F
